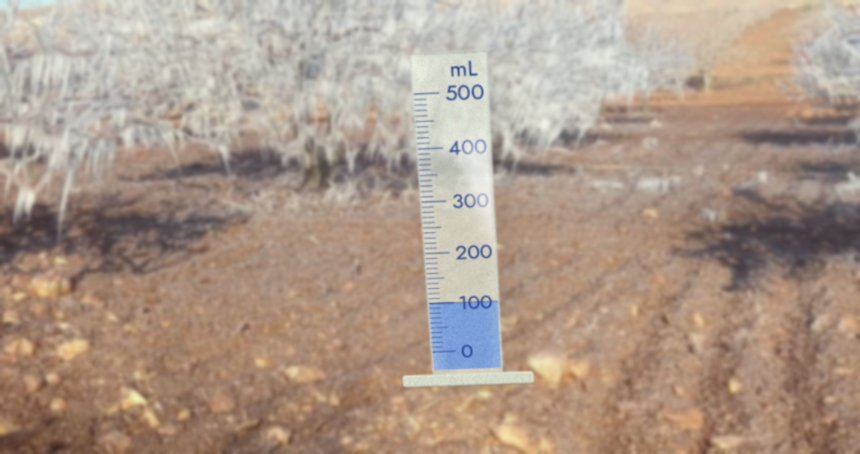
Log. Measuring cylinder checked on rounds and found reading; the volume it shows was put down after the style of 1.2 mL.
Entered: 100 mL
